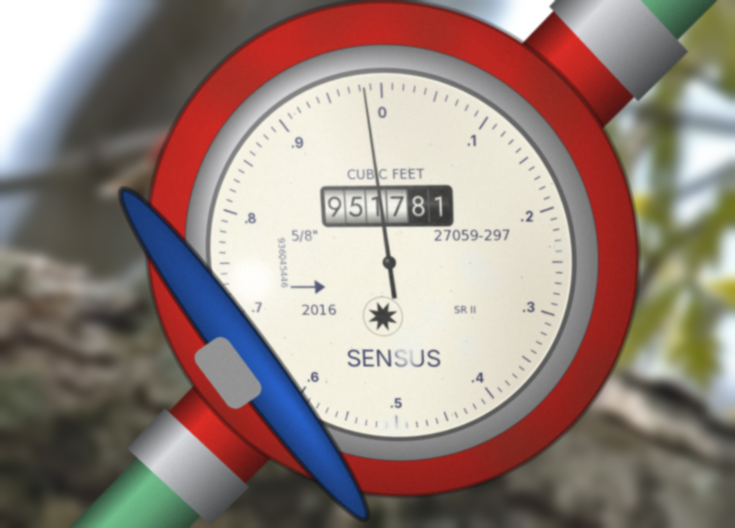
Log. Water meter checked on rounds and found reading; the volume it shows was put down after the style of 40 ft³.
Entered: 951780.98 ft³
